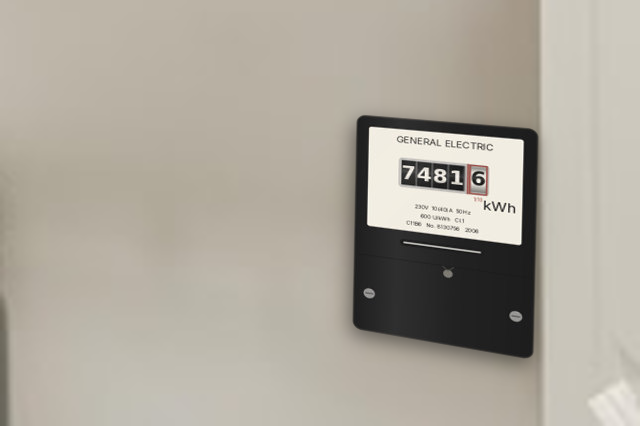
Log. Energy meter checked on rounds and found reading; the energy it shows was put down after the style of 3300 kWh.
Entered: 7481.6 kWh
